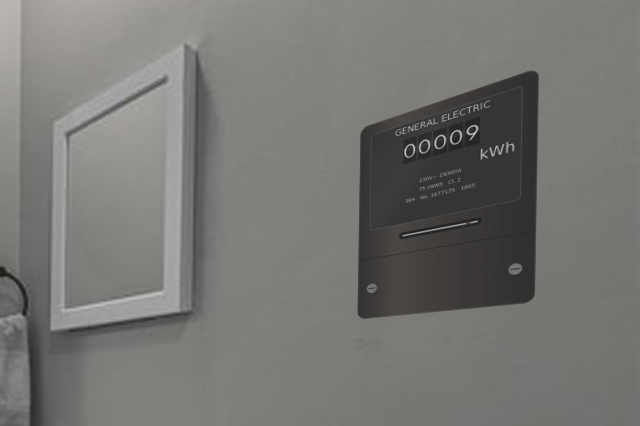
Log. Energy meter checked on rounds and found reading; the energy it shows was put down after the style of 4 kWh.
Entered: 9 kWh
